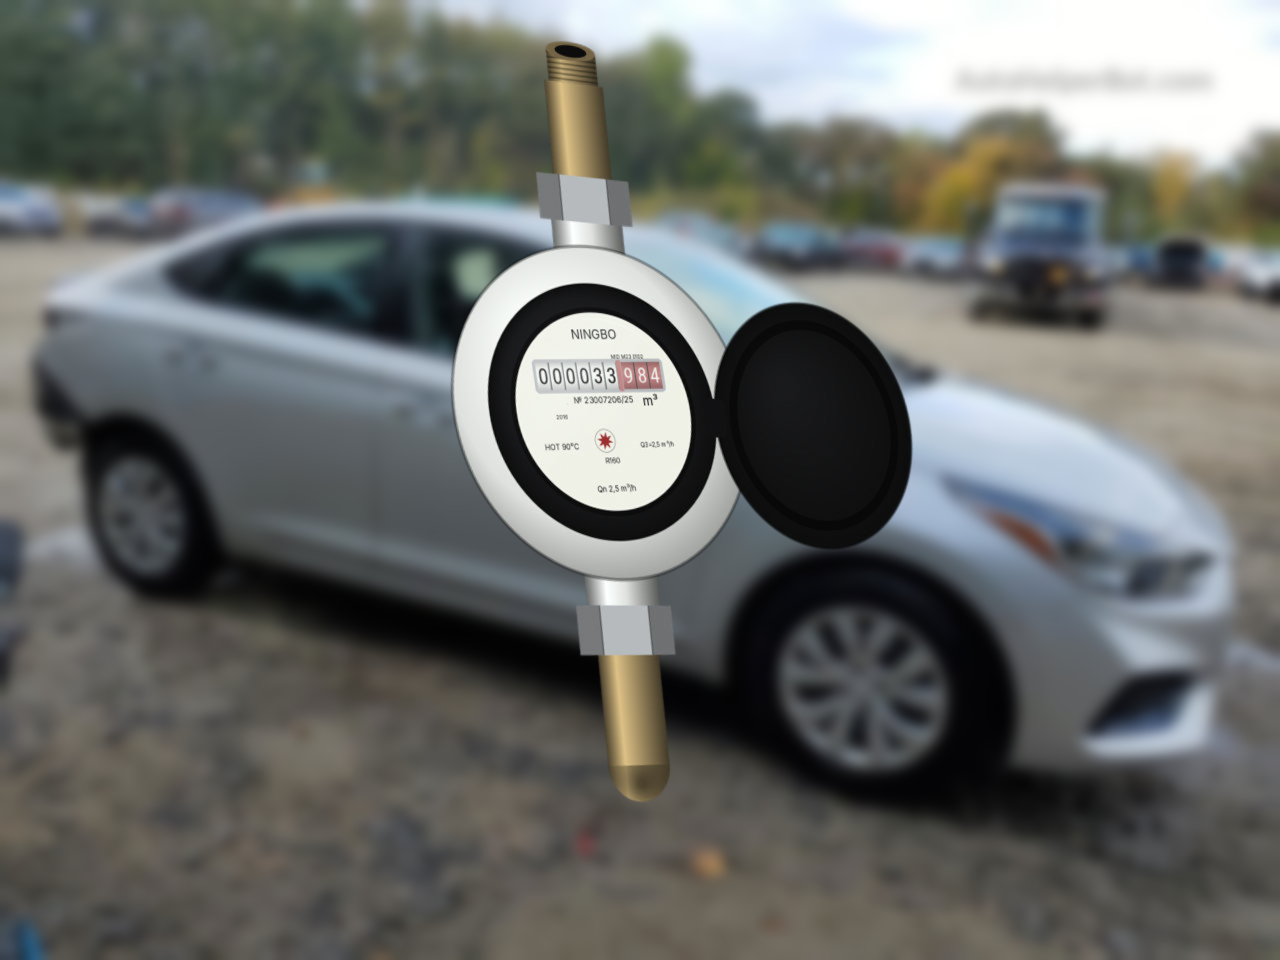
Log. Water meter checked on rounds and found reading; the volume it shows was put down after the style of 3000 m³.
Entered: 33.984 m³
